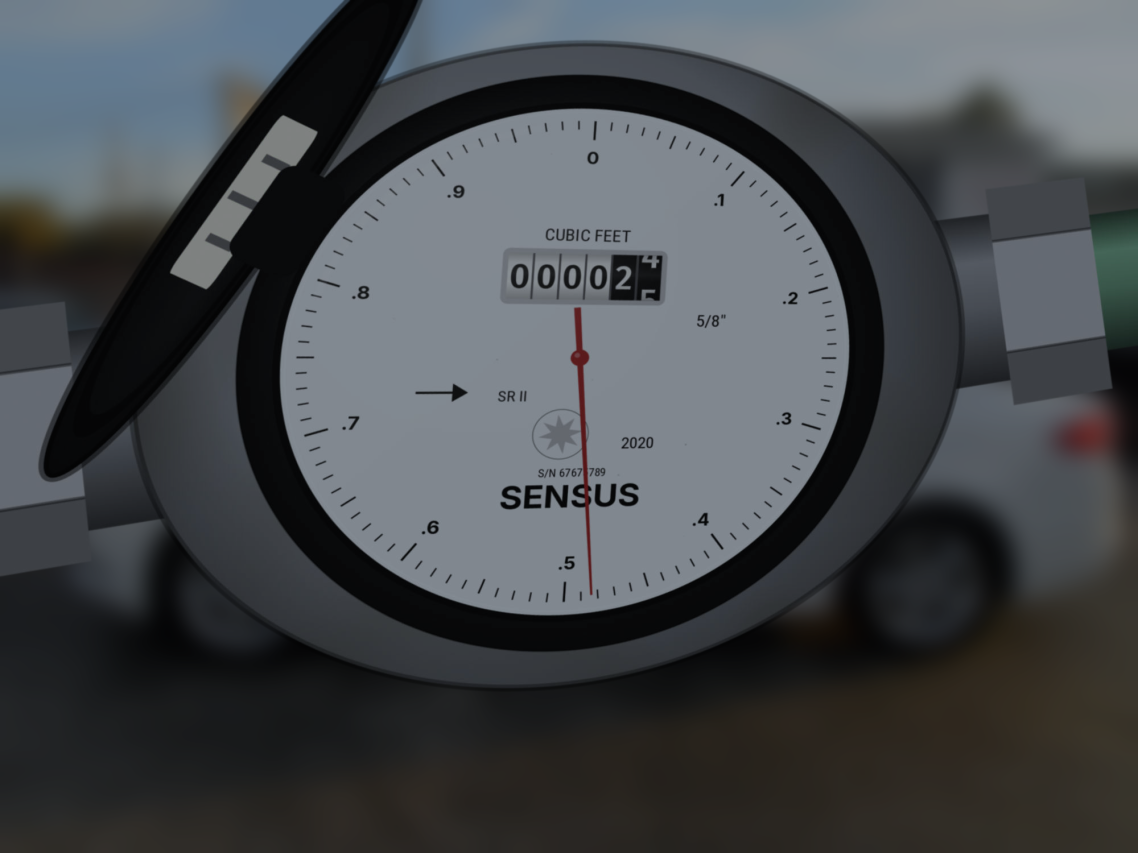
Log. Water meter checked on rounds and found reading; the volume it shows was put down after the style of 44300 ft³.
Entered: 24.48 ft³
